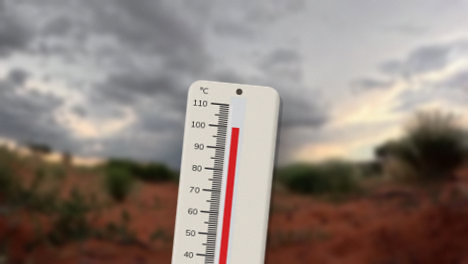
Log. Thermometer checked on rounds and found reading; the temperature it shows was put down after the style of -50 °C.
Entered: 100 °C
